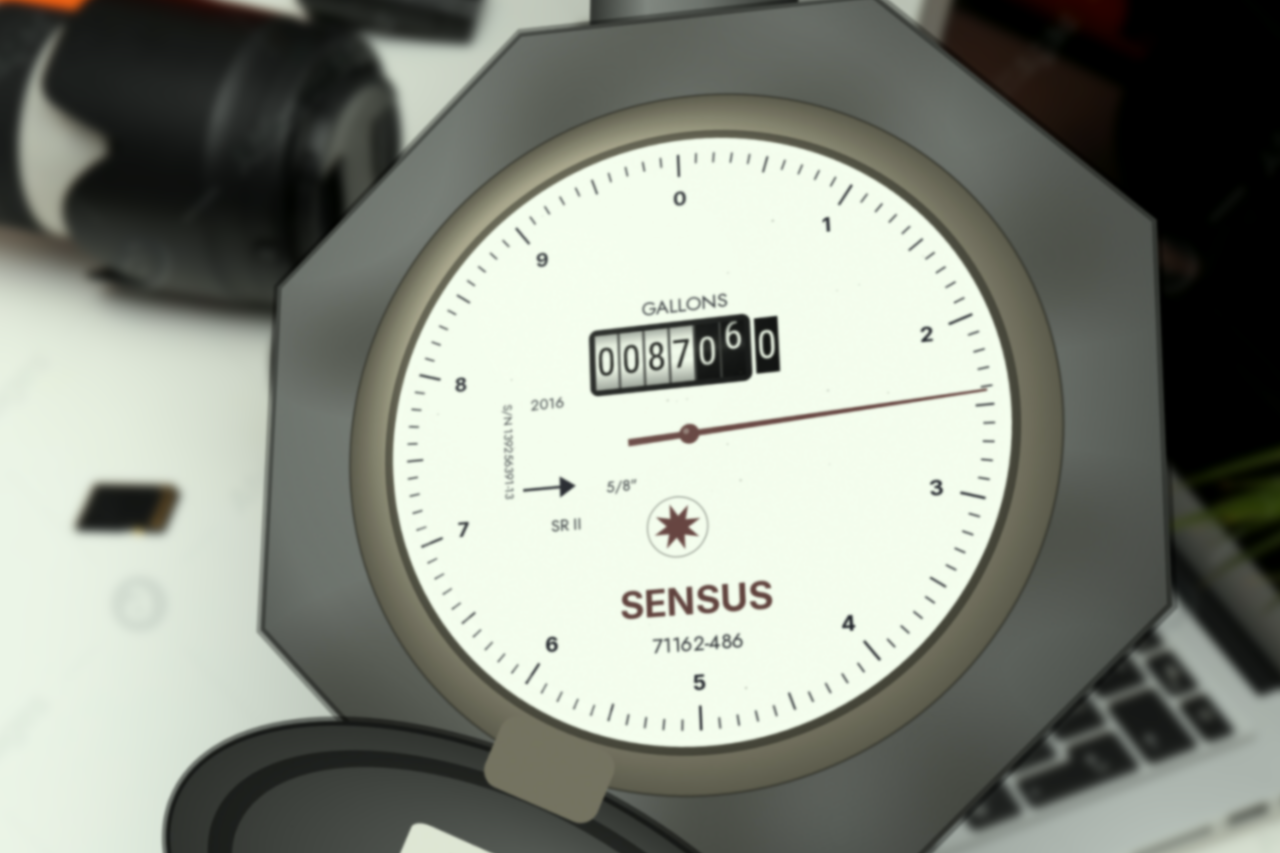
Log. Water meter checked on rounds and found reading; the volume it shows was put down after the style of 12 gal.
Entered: 87062.4 gal
